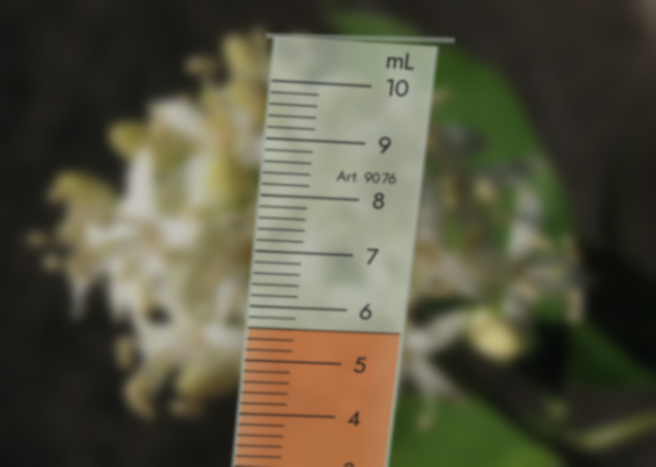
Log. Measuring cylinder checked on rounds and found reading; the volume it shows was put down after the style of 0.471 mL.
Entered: 5.6 mL
